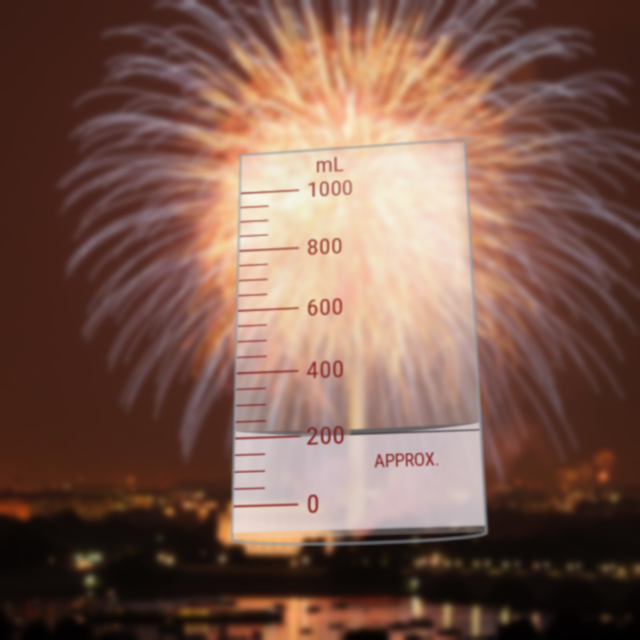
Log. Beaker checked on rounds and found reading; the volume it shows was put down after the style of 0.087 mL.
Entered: 200 mL
